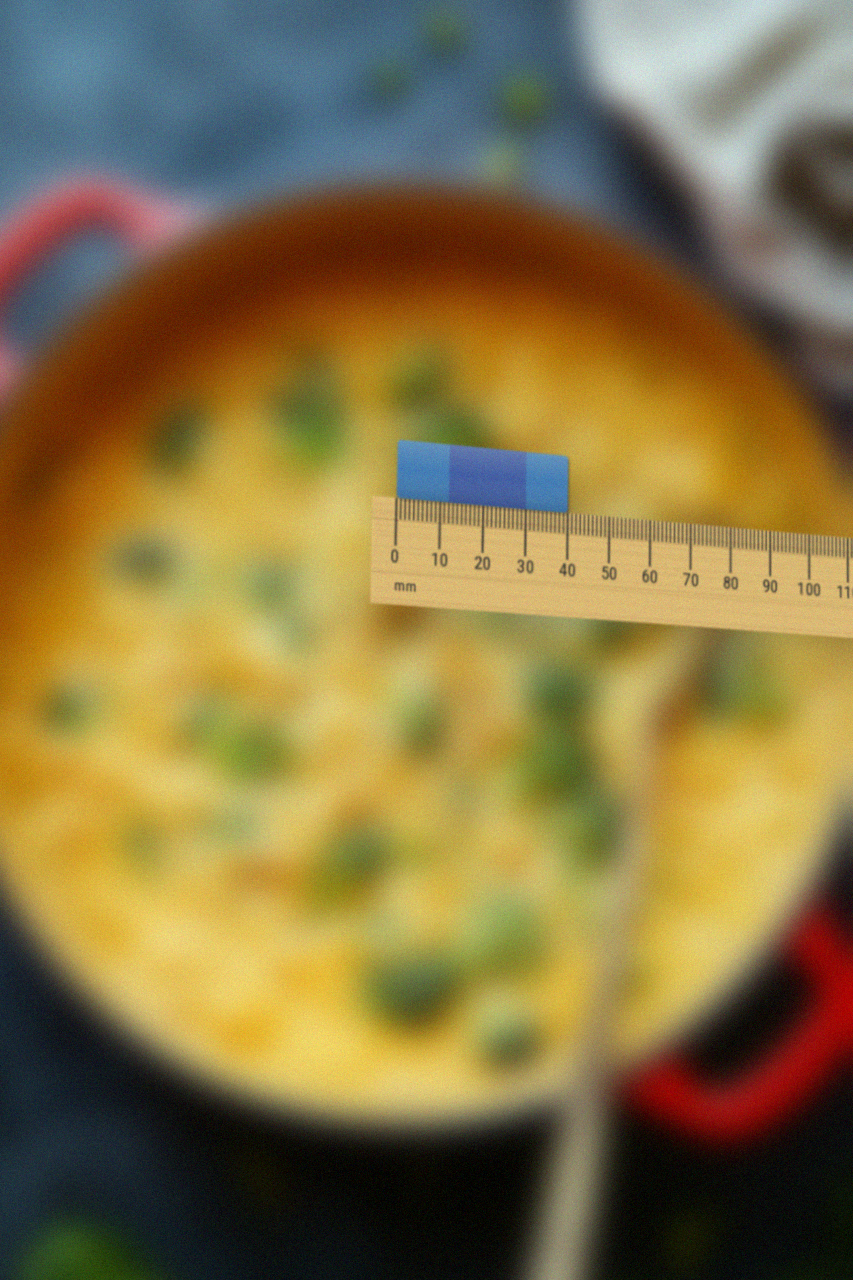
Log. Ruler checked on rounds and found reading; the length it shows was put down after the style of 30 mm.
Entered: 40 mm
